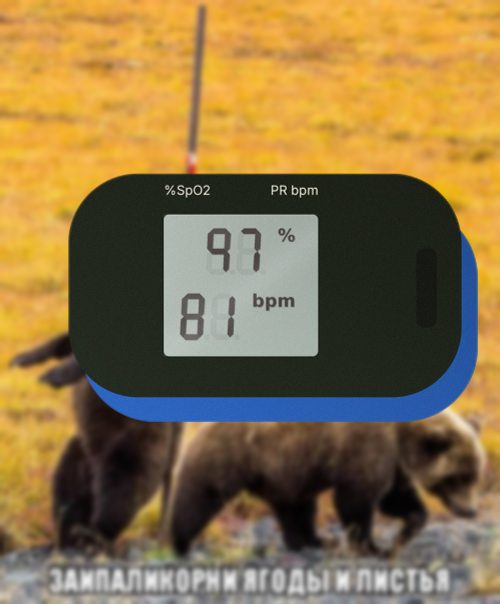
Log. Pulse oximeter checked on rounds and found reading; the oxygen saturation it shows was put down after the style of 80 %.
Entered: 97 %
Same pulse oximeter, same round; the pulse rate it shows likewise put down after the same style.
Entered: 81 bpm
